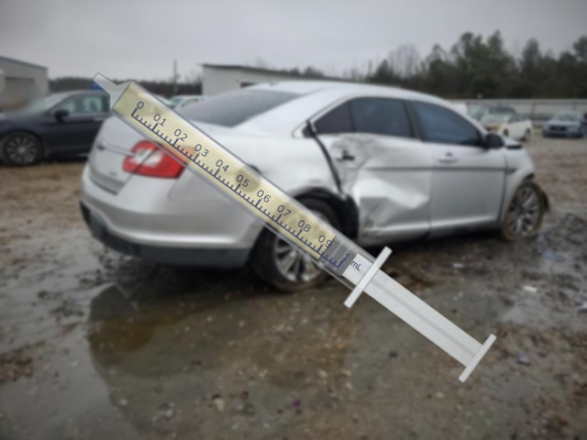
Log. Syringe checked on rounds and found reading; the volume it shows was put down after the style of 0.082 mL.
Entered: 0.92 mL
